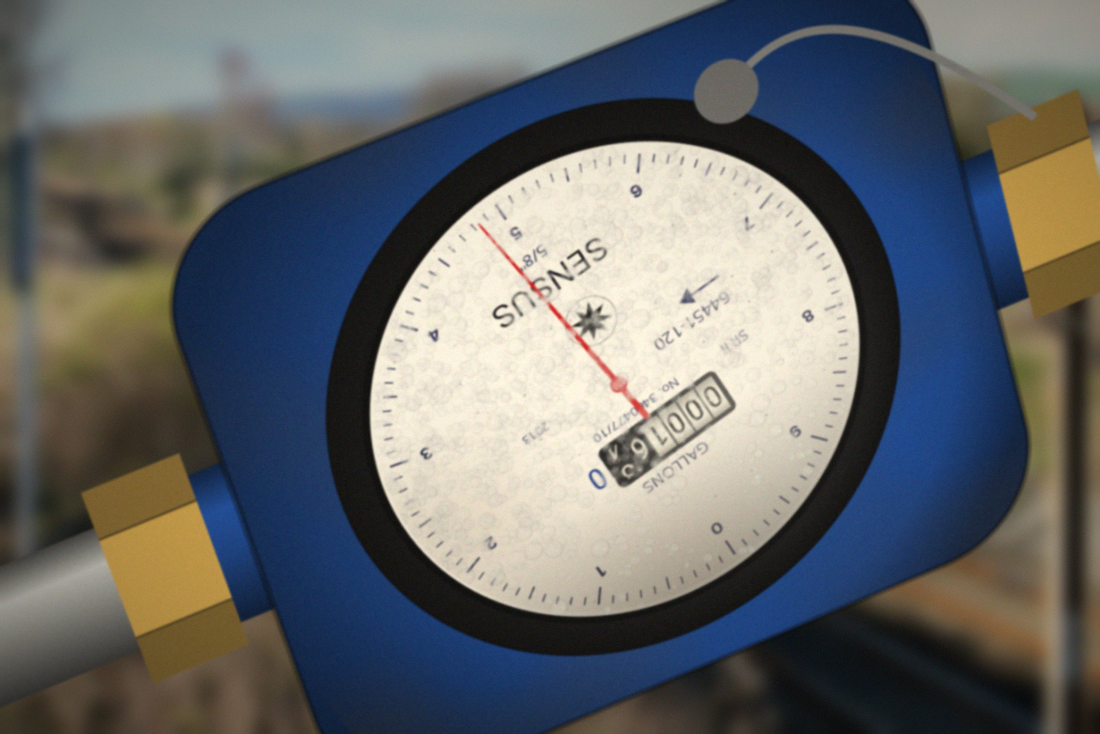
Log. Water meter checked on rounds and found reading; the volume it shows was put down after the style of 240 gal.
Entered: 1634.8 gal
